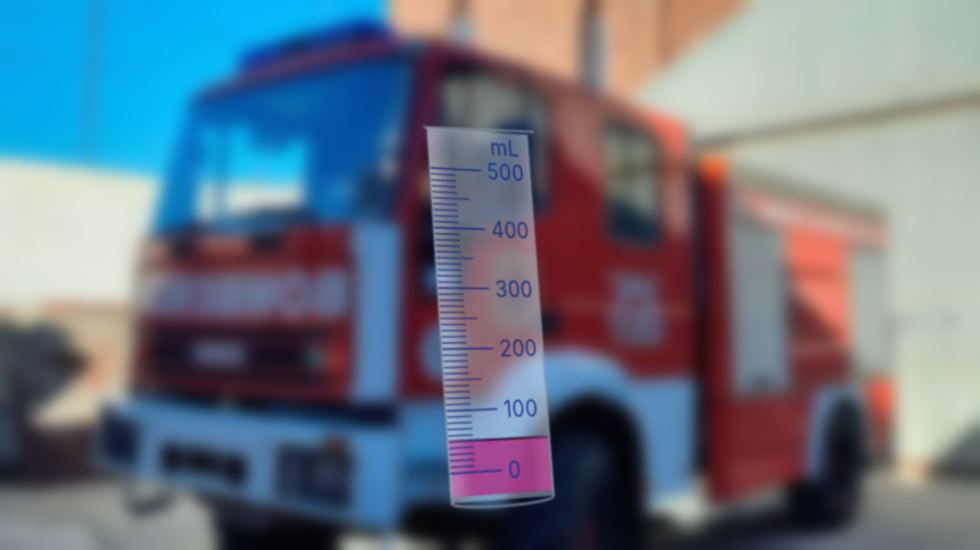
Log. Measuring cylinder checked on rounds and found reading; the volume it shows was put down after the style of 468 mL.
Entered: 50 mL
